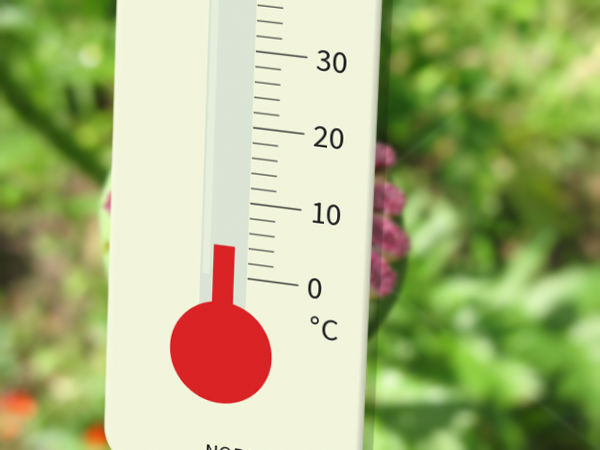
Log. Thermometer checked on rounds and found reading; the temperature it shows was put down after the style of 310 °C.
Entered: 4 °C
